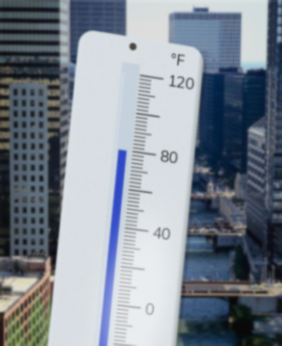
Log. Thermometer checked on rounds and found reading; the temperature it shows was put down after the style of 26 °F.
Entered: 80 °F
